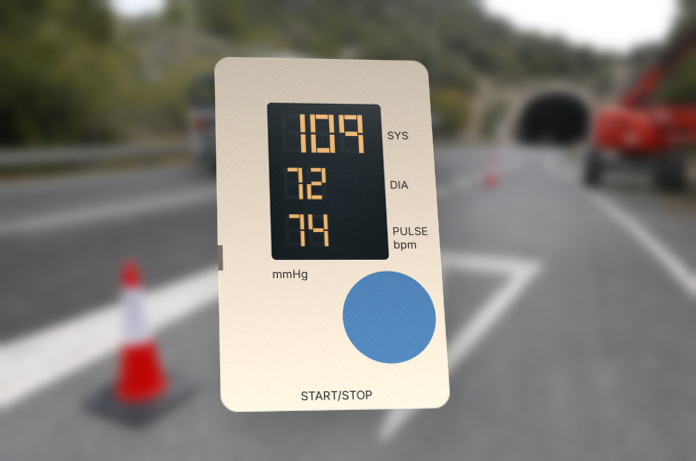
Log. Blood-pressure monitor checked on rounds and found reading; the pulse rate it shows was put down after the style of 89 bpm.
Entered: 74 bpm
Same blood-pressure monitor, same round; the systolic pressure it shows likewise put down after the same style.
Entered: 109 mmHg
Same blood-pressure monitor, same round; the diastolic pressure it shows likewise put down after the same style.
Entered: 72 mmHg
